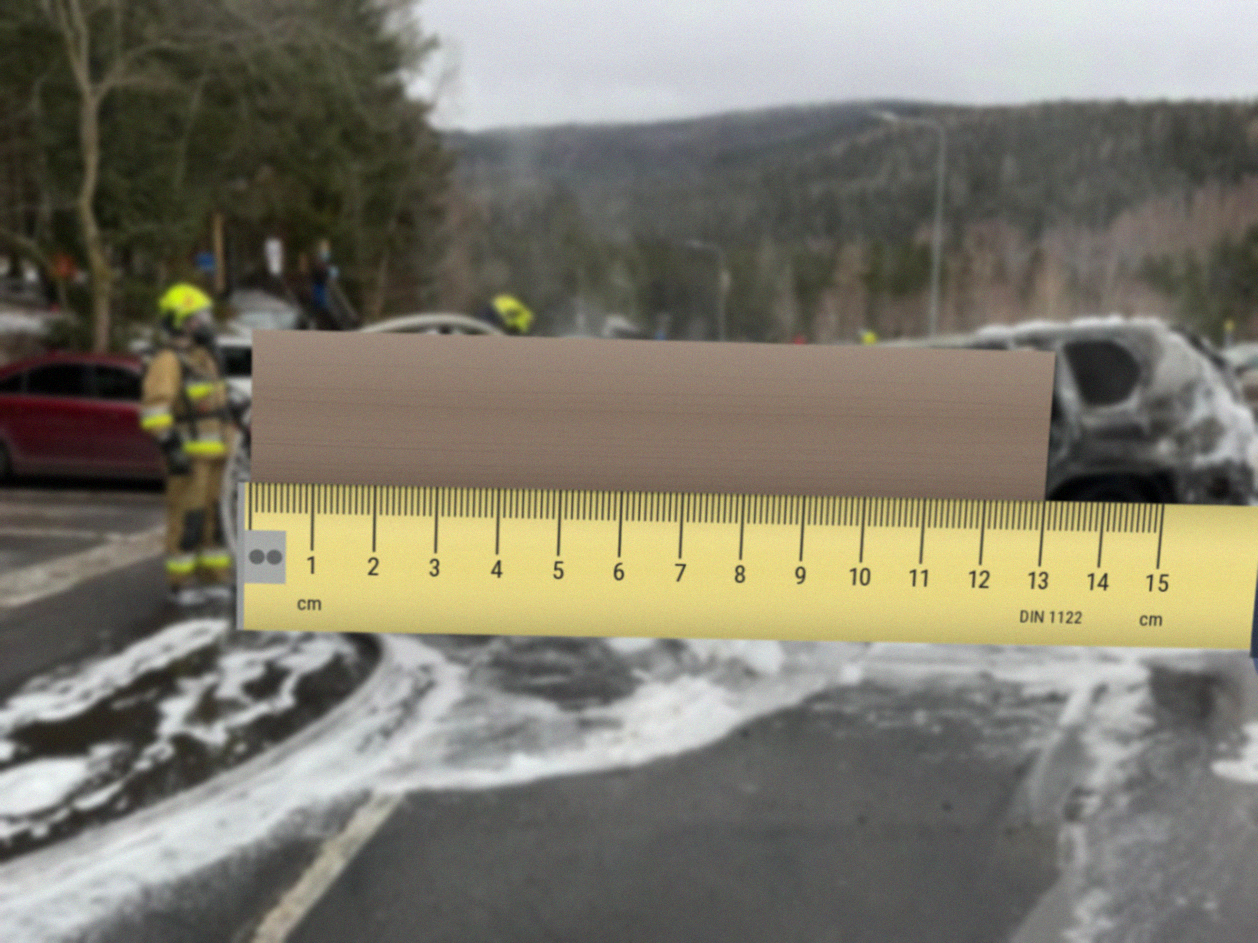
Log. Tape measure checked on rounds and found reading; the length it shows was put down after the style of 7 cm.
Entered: 13 cm
